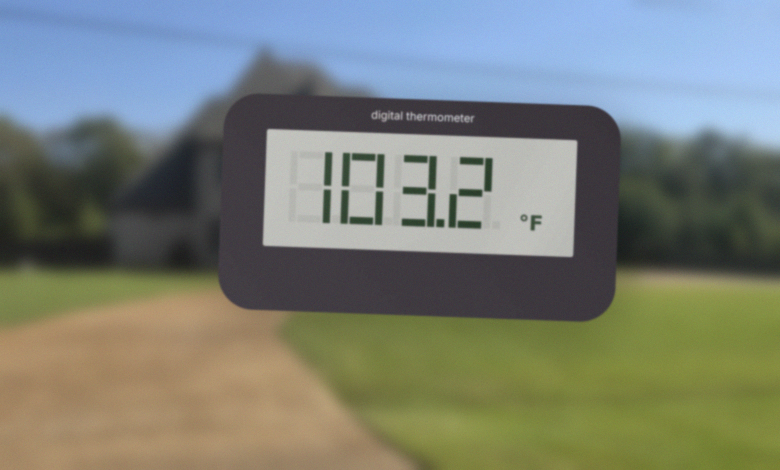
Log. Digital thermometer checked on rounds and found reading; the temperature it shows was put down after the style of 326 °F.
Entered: 103.2 °F
